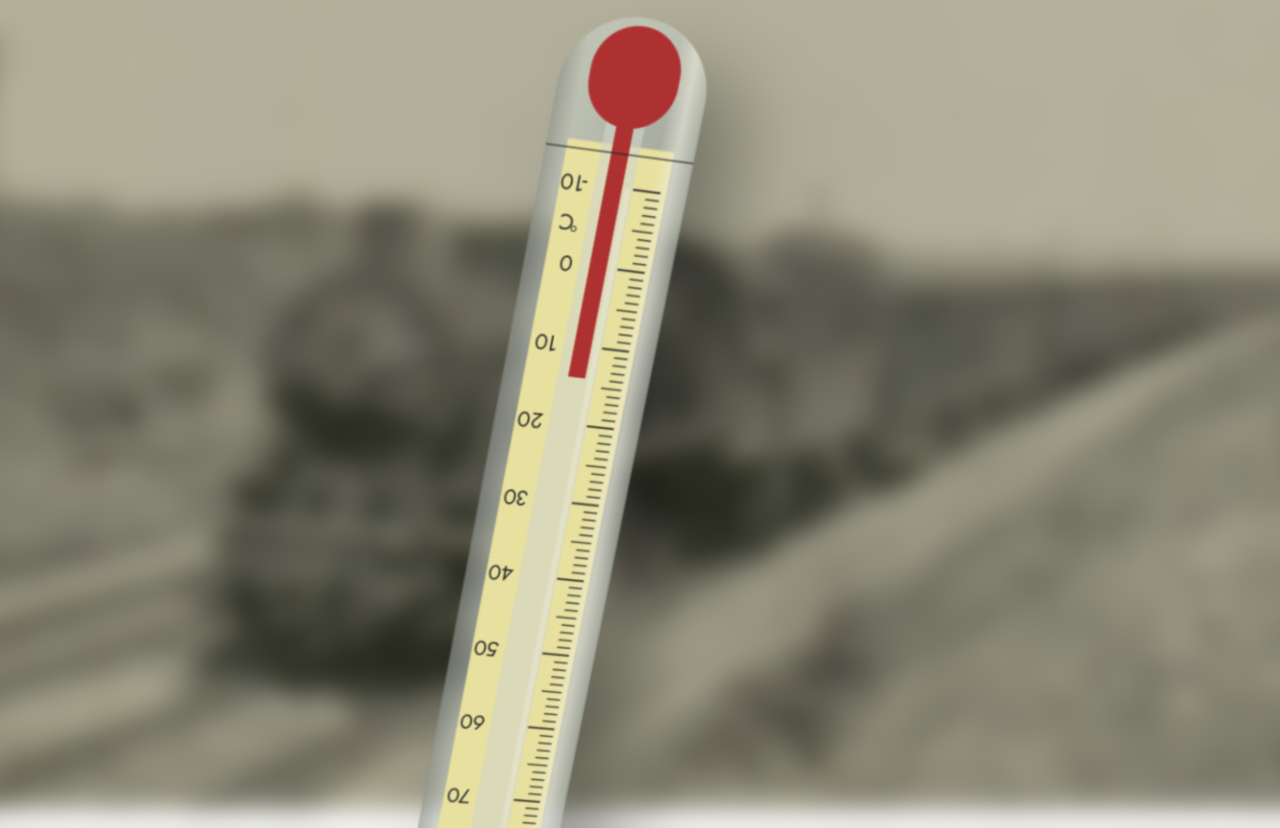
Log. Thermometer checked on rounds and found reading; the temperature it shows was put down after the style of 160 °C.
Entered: 14 °C
